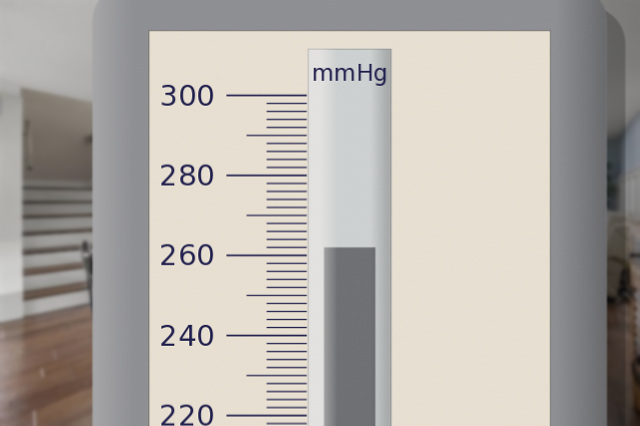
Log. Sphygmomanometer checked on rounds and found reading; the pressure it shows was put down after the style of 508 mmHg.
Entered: 262 mmHg
